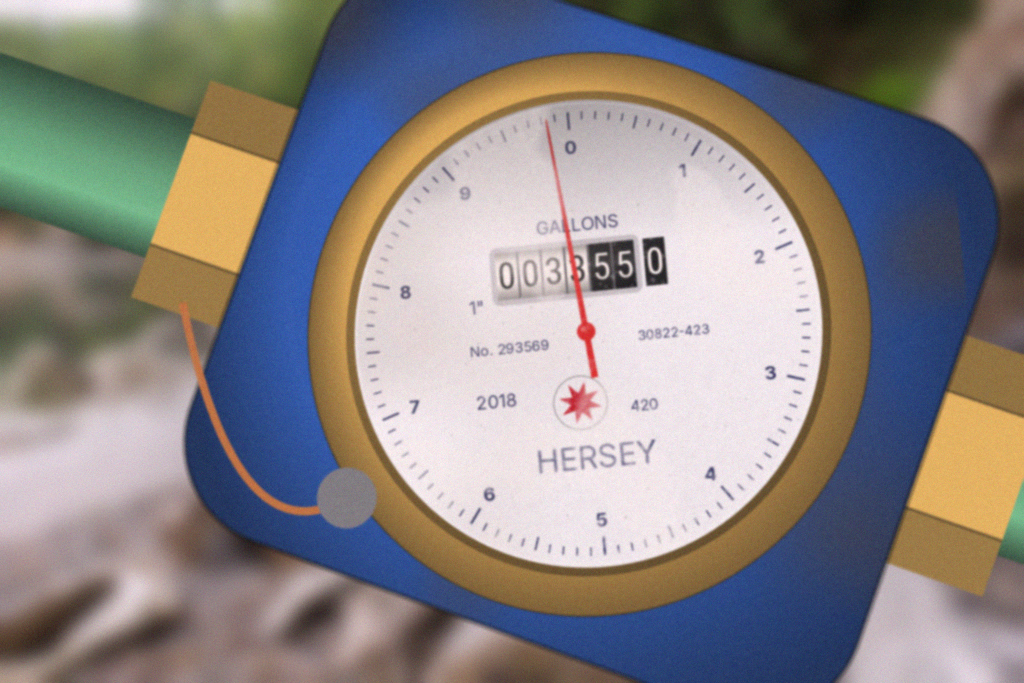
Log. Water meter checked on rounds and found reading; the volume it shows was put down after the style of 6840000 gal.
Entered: 33549.8 gal
